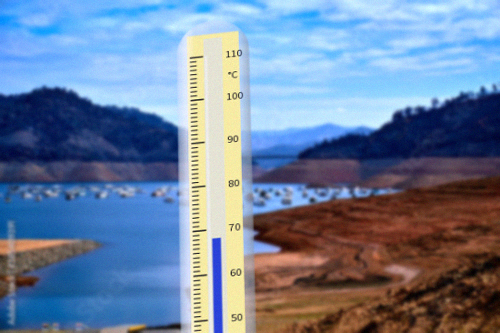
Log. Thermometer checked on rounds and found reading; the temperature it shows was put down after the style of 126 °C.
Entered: 68 °C
